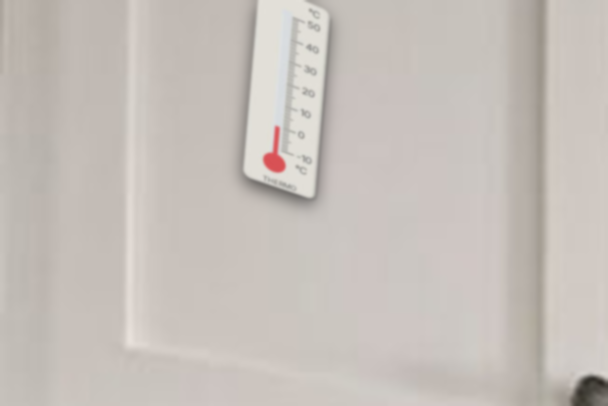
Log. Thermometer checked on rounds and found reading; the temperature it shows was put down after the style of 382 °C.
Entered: 0 °C
